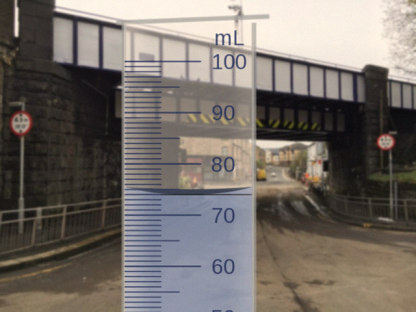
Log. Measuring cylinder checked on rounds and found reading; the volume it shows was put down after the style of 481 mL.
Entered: 74 mL
